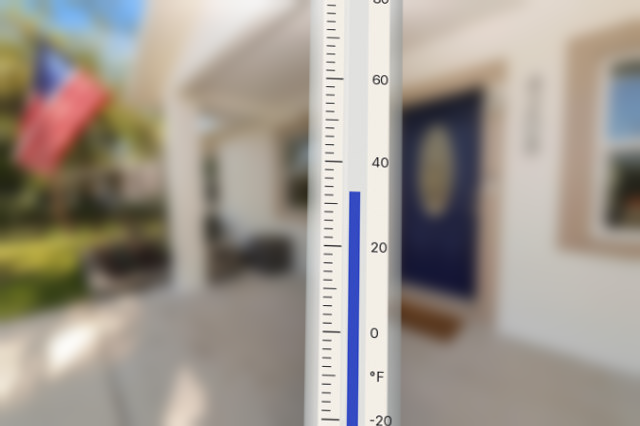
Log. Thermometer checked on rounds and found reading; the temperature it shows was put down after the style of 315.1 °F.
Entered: 33 °F
